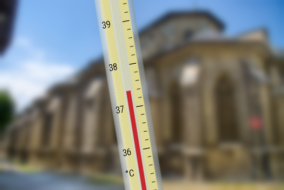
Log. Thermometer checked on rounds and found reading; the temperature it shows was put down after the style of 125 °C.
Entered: 37.4 °C
